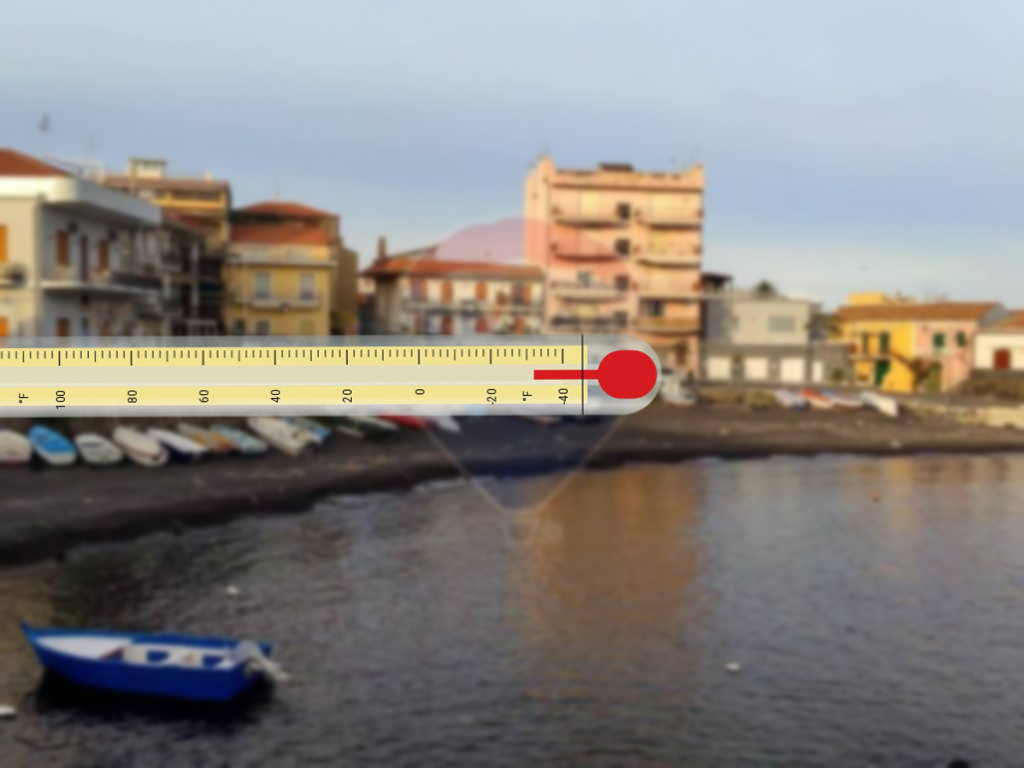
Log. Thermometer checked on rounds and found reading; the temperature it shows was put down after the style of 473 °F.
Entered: -32 °F
